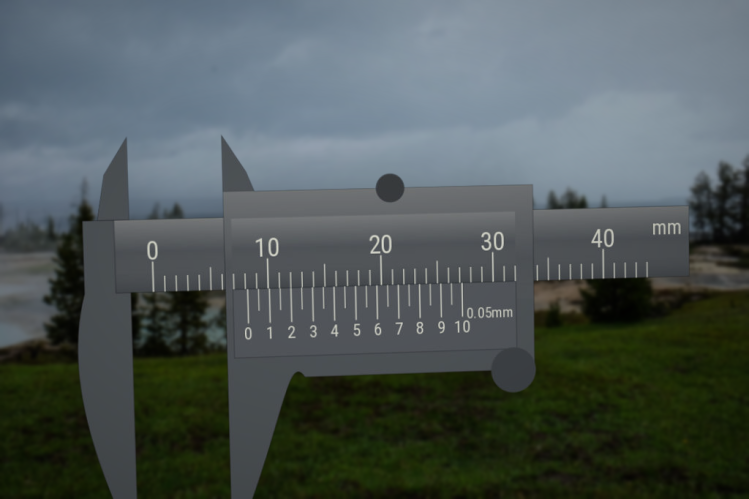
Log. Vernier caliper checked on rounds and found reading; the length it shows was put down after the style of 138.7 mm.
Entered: 8.2 mm
